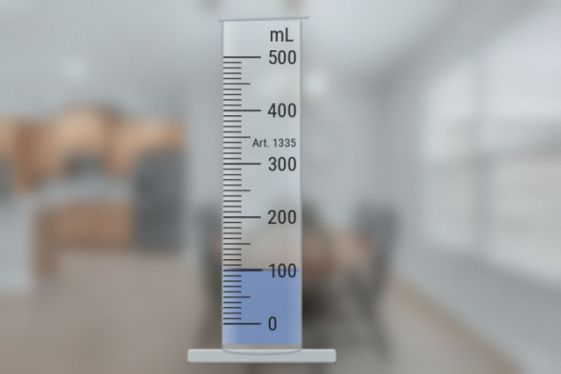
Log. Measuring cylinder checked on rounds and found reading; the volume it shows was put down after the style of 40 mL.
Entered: 100 mL
